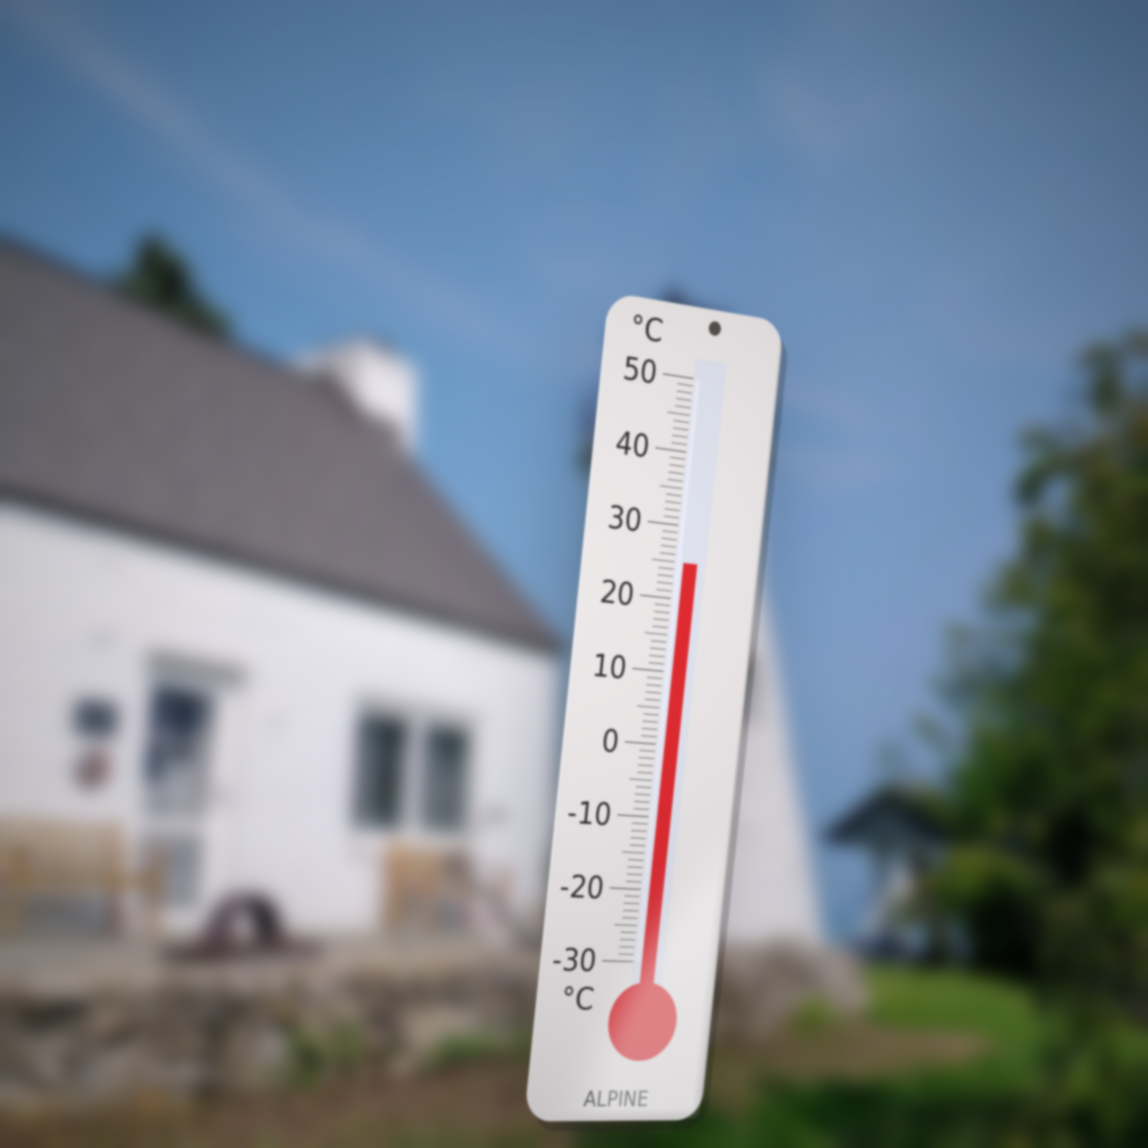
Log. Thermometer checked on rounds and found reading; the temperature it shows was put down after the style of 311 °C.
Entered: 25 °C
